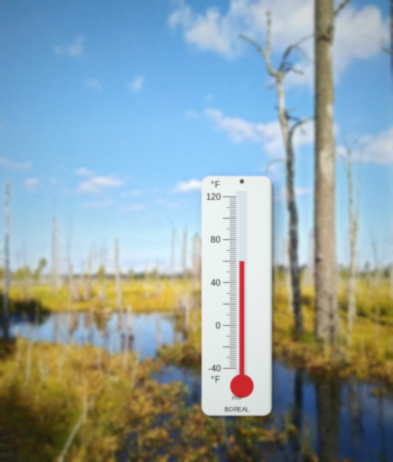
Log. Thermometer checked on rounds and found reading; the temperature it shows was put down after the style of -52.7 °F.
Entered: 60 °F
